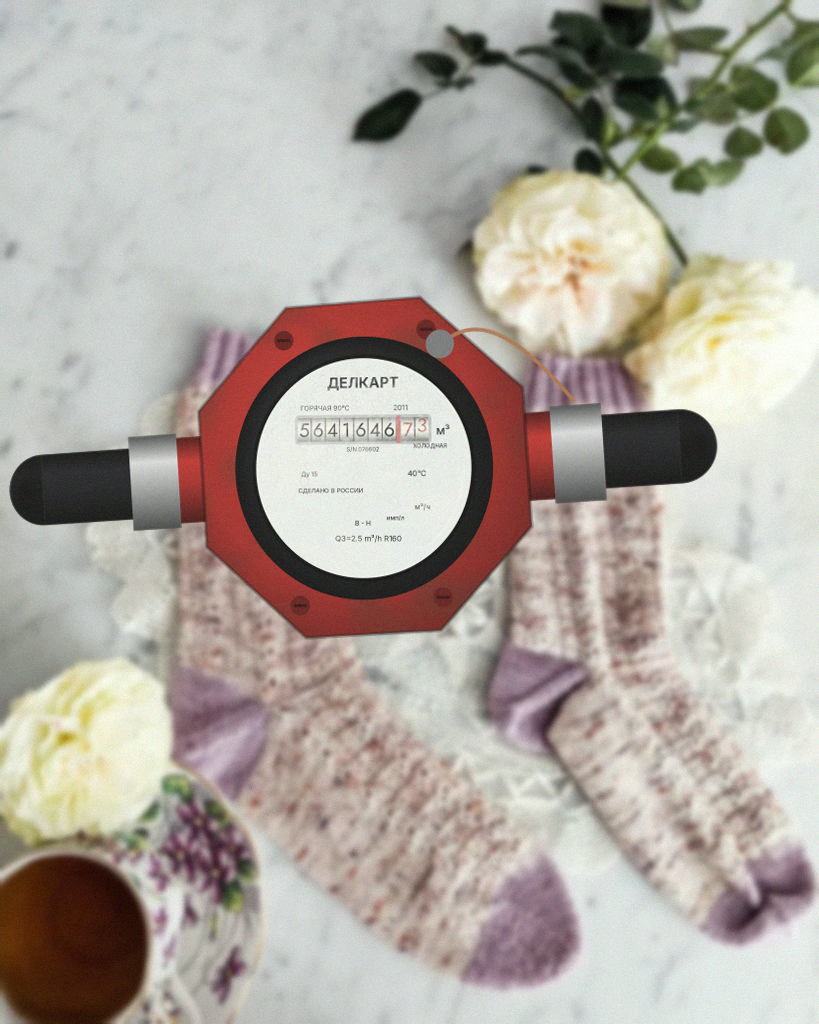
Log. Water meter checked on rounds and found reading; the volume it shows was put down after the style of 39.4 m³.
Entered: 5641646.73 m³
